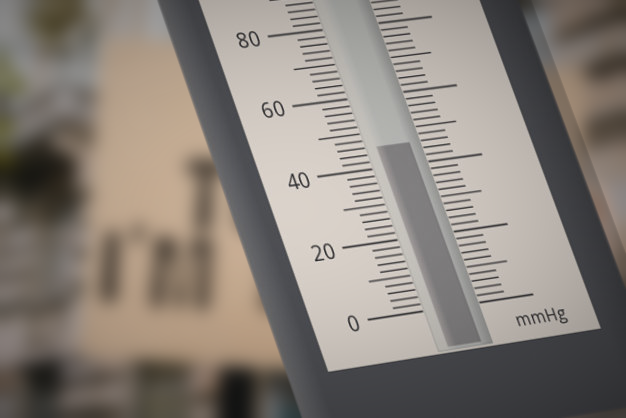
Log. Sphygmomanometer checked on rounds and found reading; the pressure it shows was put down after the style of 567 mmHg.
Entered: 46 mmHg
